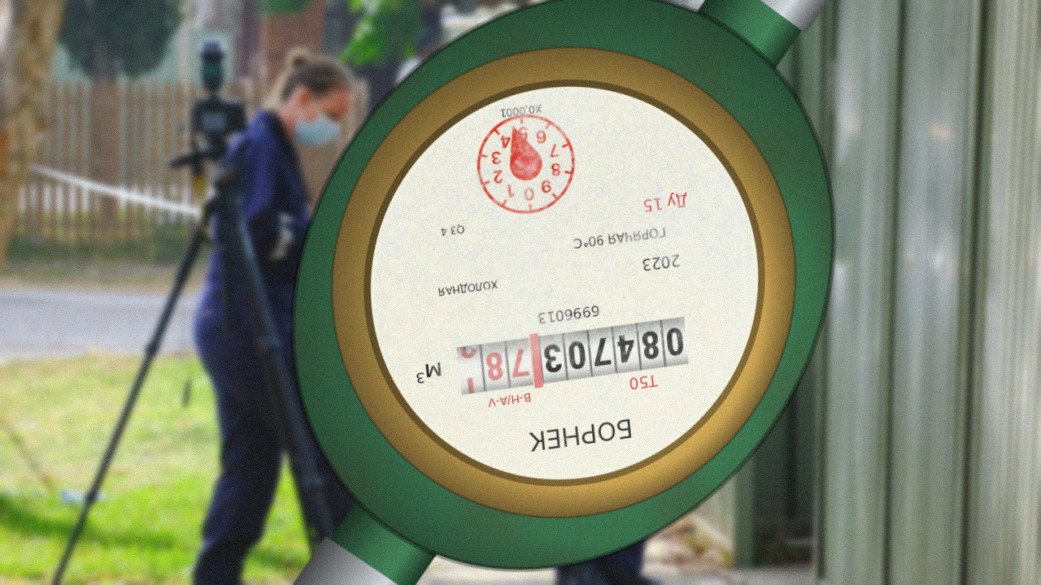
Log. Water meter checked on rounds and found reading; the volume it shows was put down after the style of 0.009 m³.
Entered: 84703.7814 m³
